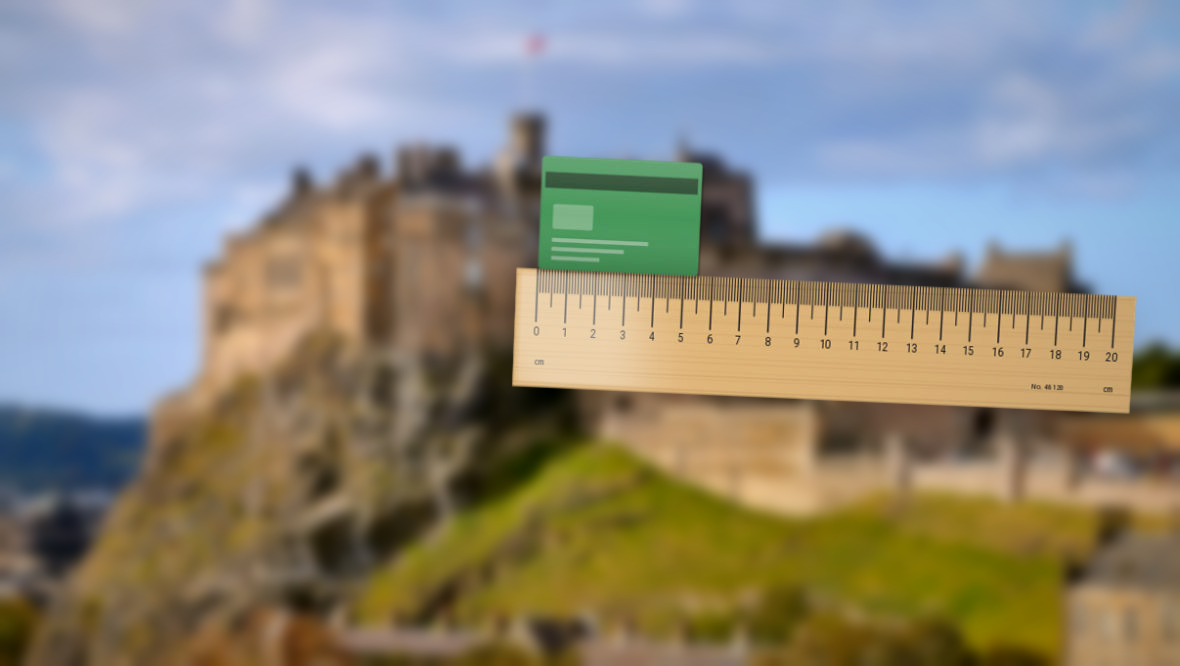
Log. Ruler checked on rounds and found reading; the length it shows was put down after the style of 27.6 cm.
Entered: 5.5 cm
